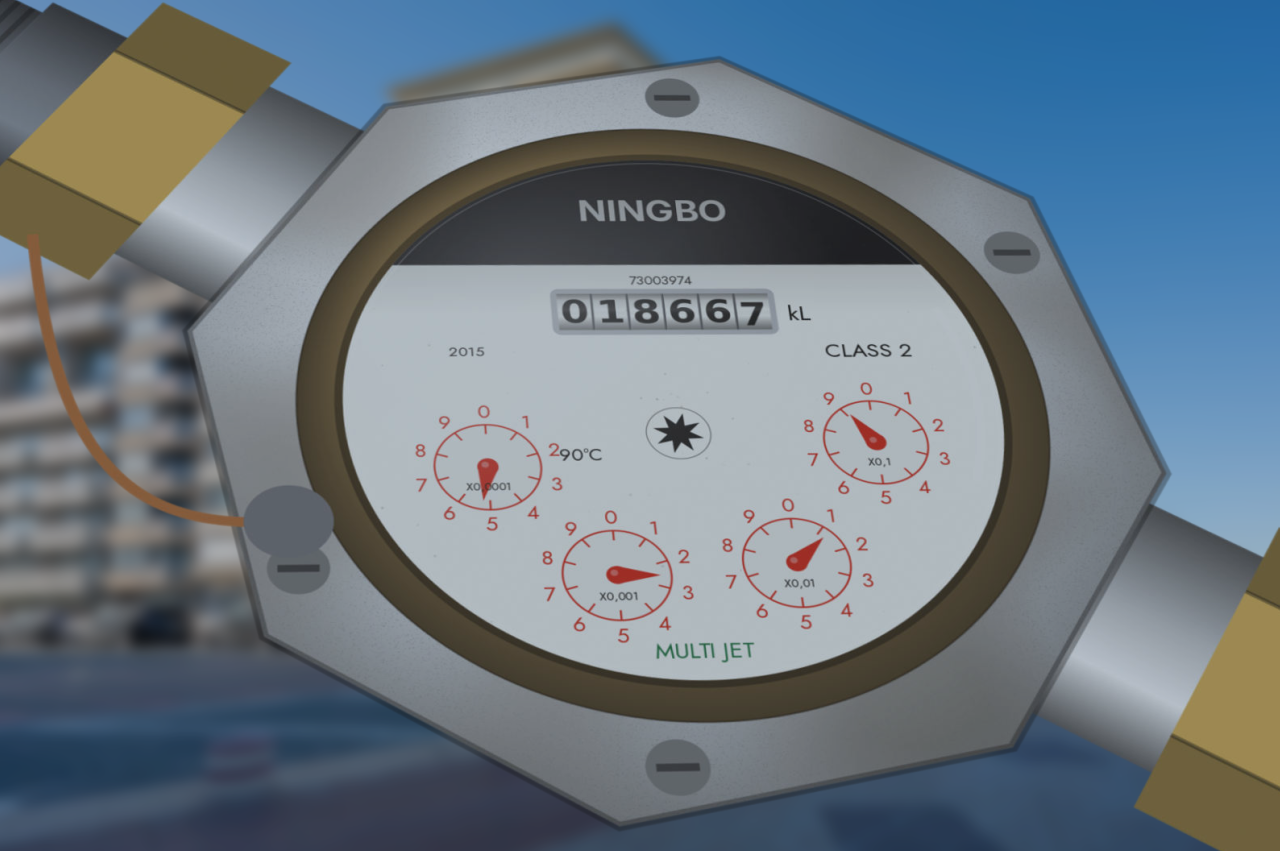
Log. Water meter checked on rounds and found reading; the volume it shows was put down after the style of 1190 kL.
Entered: 18666.9125 kL
